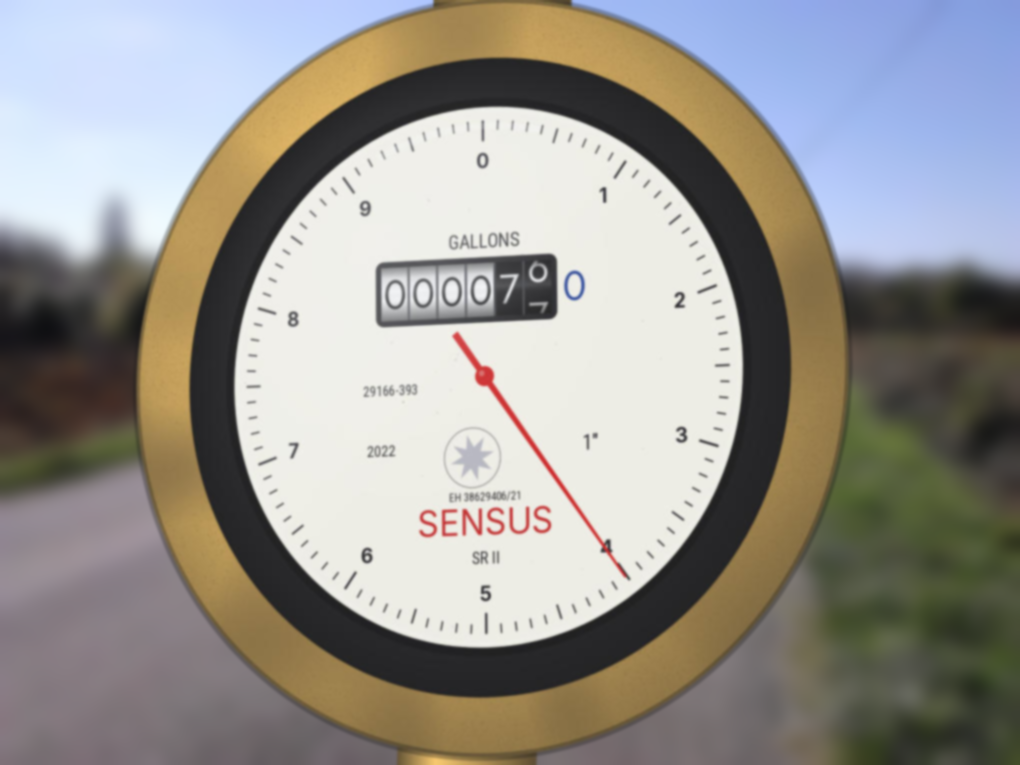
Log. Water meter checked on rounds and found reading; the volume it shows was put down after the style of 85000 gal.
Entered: 764.0 gal
